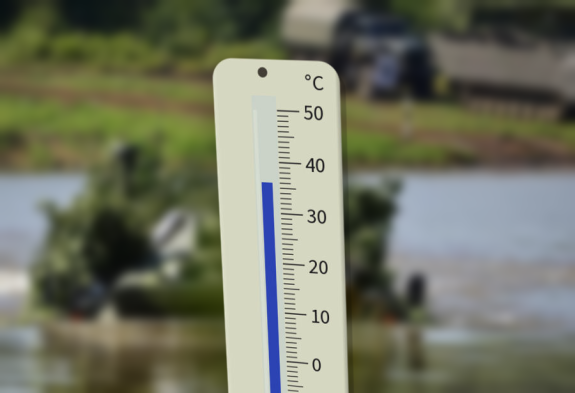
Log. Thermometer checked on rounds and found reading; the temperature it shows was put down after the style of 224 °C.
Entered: 36 °C
